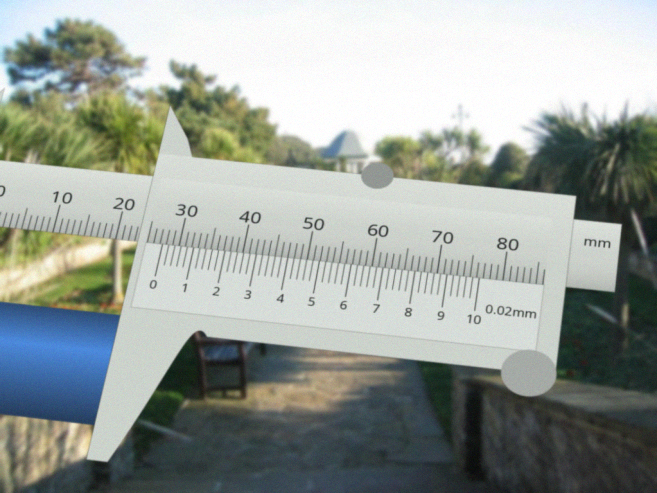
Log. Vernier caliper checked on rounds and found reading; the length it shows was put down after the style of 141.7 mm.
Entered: 27.4 mm
